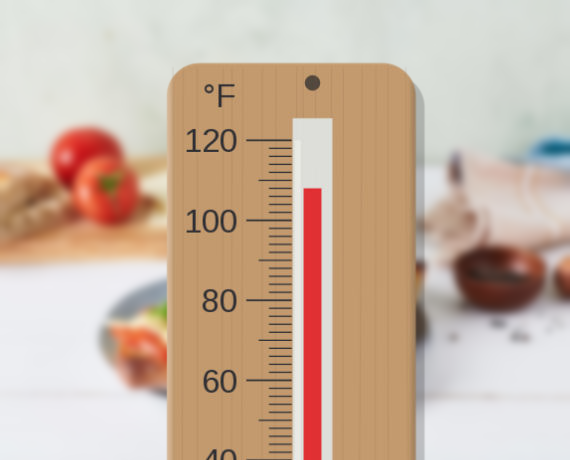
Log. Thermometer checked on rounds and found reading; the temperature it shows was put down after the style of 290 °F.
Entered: 108 °F
